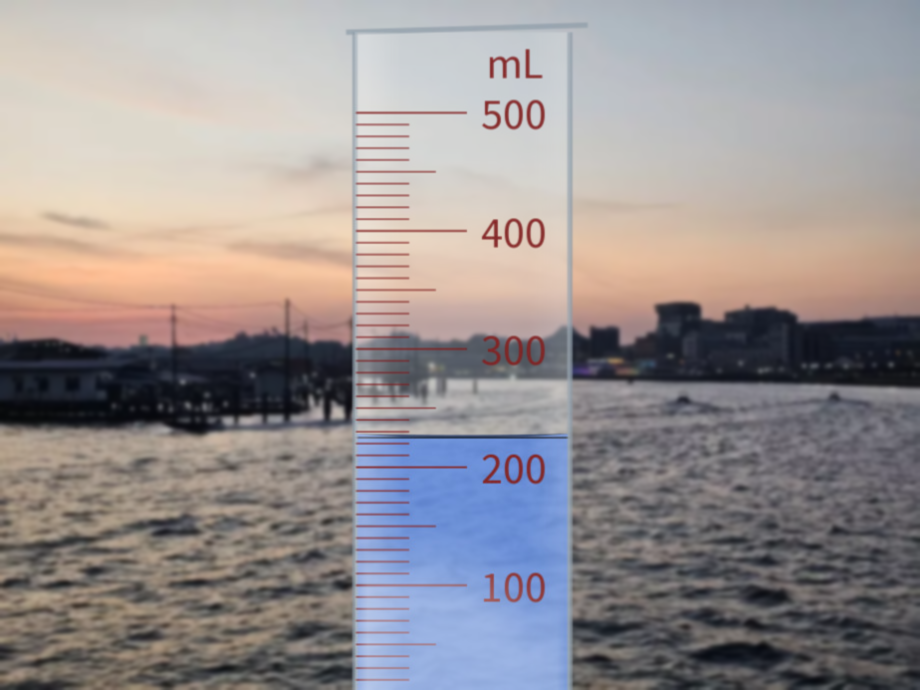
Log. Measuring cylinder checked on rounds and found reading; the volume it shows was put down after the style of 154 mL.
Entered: 225 mL
